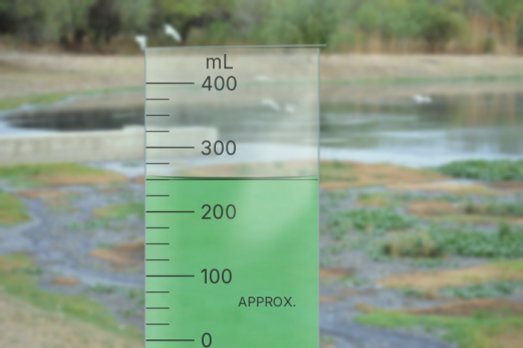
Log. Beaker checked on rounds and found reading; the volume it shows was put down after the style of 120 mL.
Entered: 250 mL
